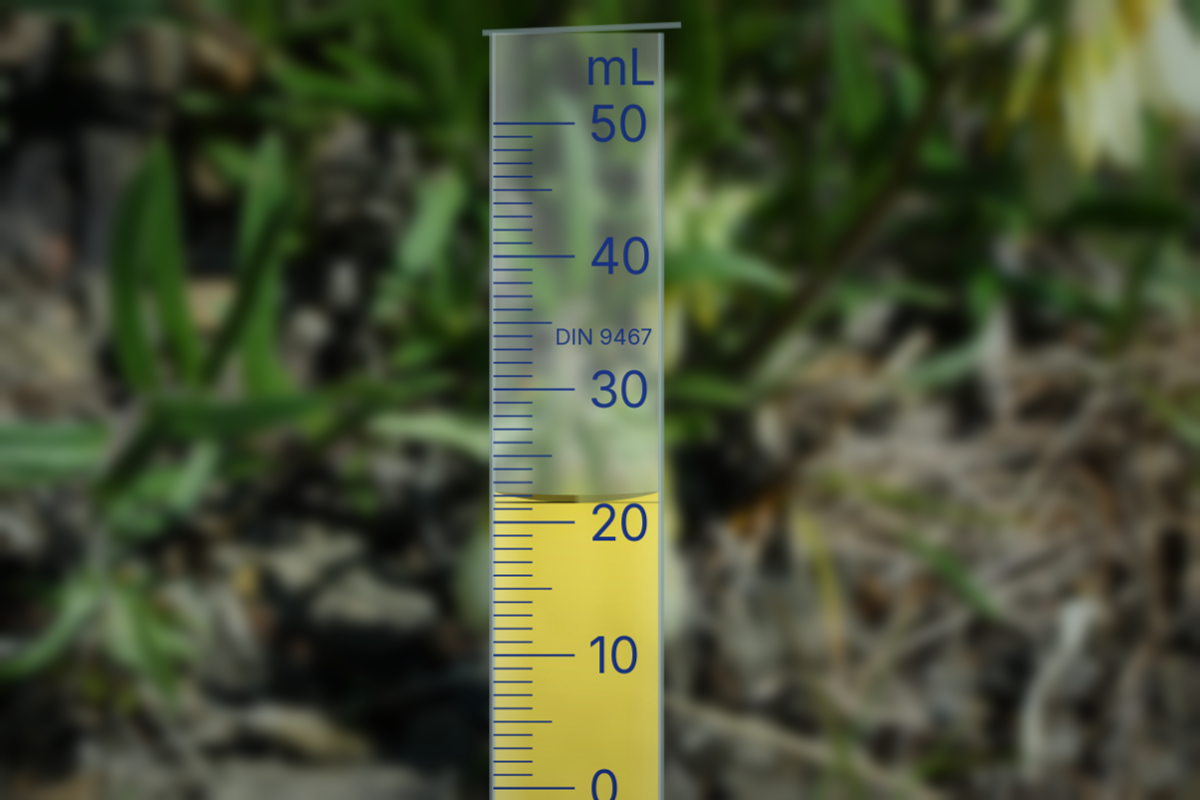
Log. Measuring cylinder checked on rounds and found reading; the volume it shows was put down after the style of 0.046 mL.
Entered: 21.5 mL
